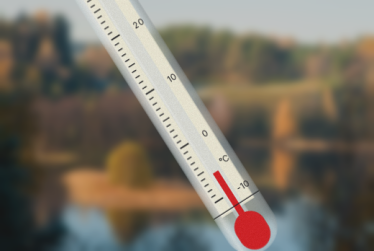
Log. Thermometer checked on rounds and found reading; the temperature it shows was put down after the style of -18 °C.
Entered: -6 °C
